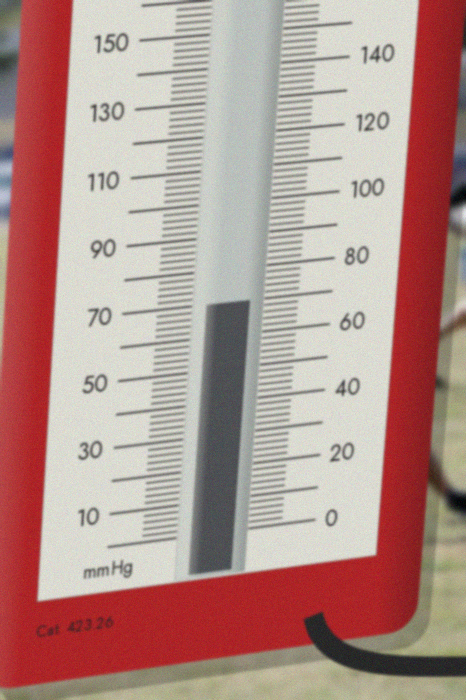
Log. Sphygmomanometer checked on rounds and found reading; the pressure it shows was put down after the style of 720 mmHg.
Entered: 70 mmHg
